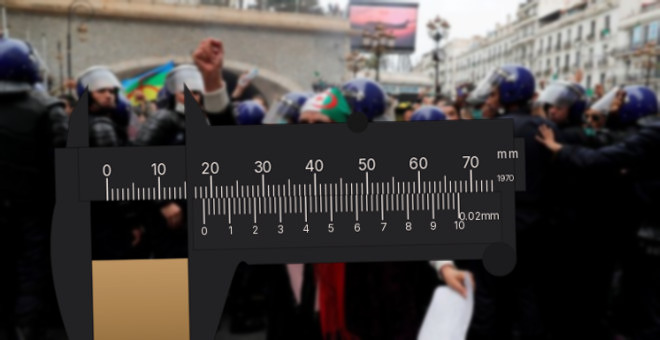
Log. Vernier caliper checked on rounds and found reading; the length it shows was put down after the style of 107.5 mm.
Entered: 18.5 mm
